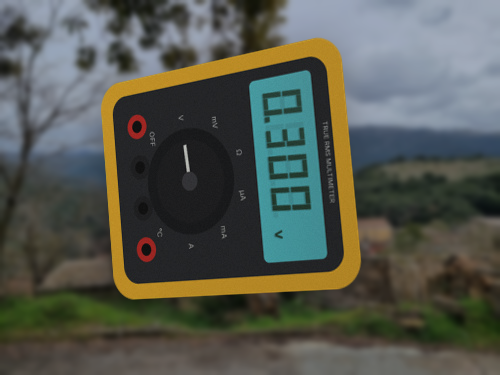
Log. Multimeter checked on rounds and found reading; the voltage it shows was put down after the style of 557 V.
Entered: 0.300 V
